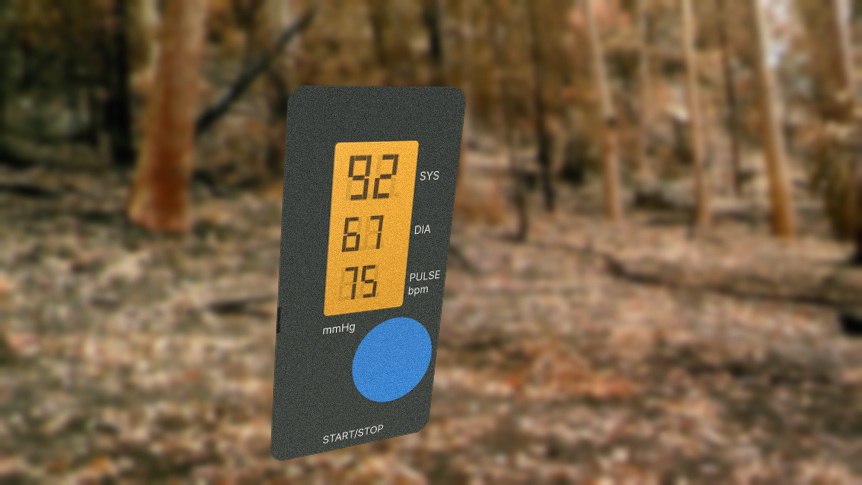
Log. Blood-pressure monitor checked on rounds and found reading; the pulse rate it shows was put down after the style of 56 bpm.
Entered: 75 bpm
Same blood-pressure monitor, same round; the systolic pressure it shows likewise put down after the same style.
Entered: 92 mmHg
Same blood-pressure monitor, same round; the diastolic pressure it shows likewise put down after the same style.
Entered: 67 mmHg
